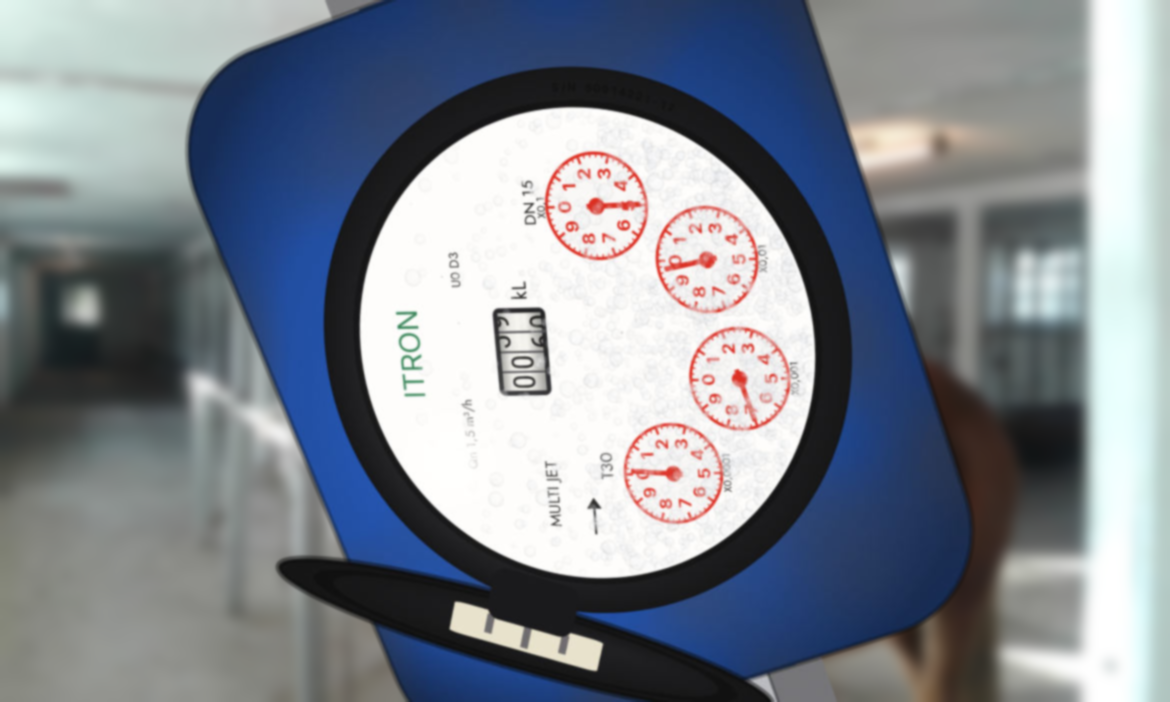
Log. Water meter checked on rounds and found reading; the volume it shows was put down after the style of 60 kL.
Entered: 59.4970 kL
